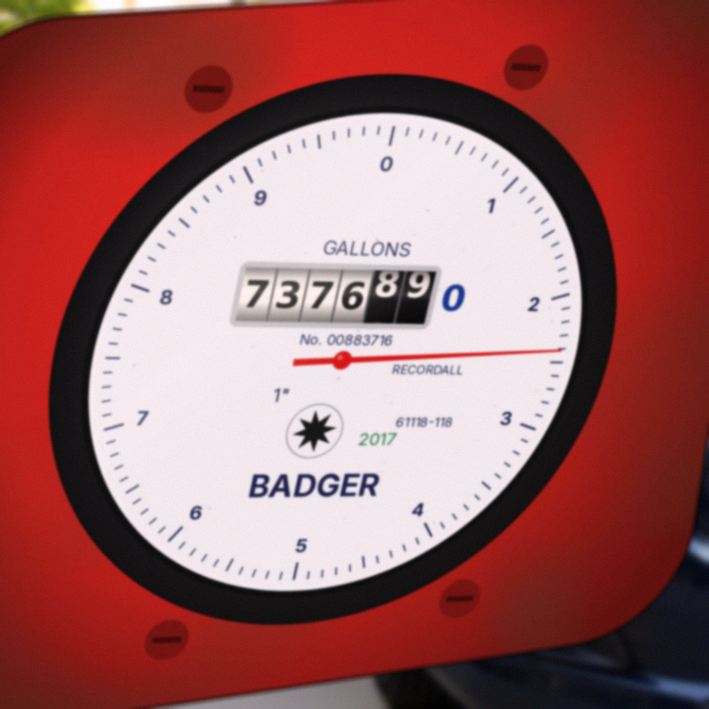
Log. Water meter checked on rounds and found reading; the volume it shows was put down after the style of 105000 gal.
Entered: 7376892.4 gal
